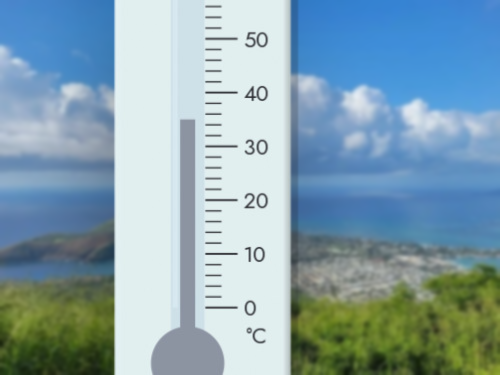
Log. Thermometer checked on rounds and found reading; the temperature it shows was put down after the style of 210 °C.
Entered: 35 °C
